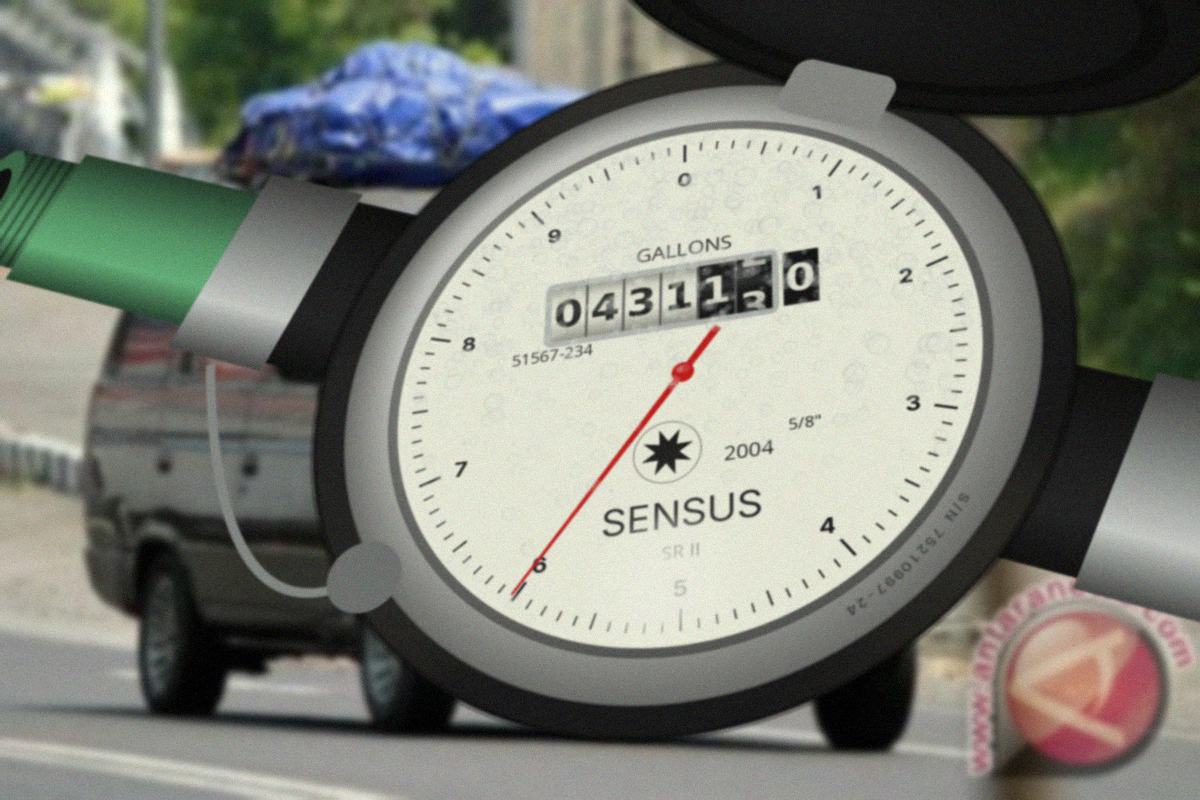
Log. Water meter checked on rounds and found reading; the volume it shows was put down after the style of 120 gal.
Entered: 431126.0 gal
